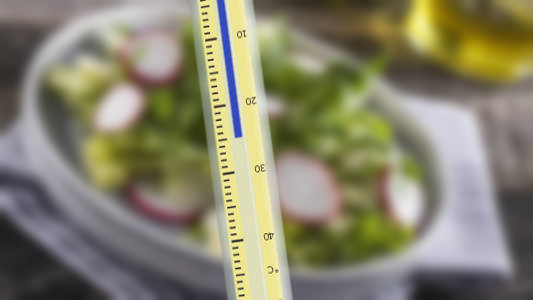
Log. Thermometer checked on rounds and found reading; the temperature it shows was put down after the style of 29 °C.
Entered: 25 °C
